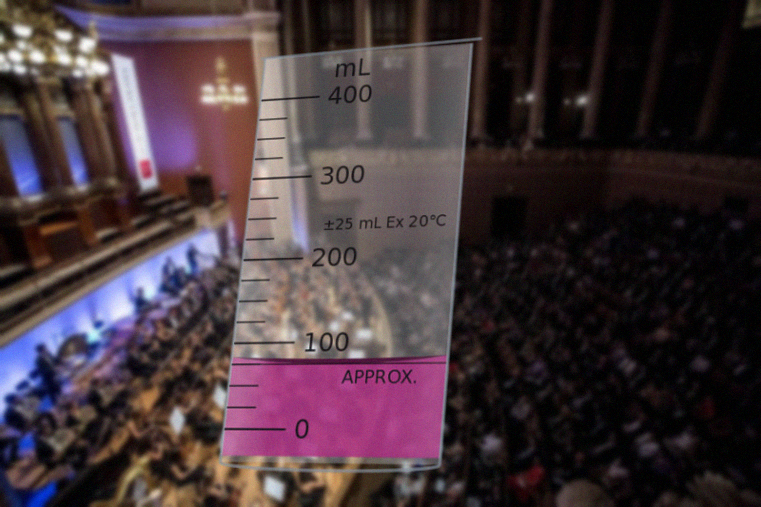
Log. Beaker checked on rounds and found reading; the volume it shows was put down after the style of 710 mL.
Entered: 75 mL
